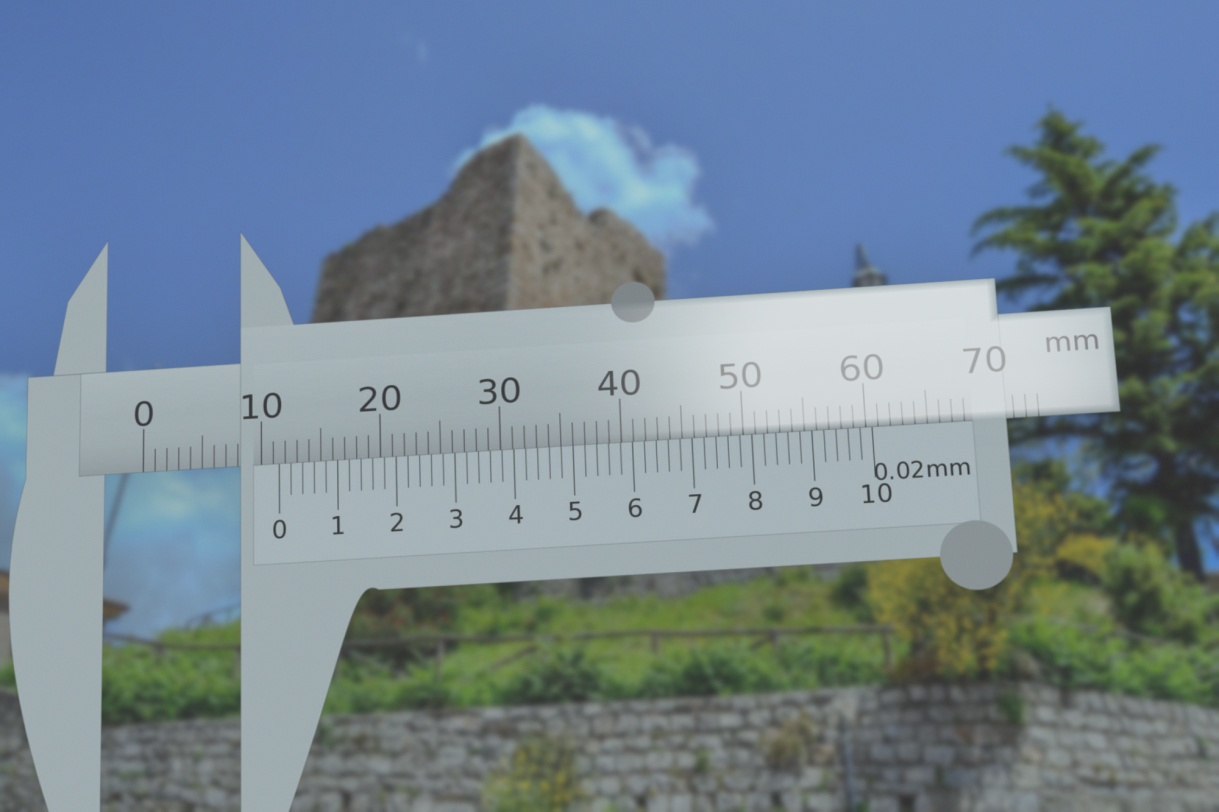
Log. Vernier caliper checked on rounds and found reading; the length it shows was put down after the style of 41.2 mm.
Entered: 11.5 mm
